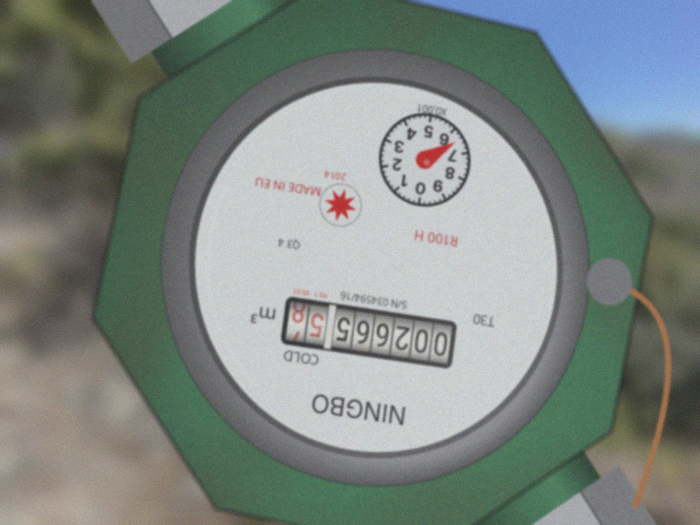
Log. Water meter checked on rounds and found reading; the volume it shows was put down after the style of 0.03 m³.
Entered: 2665.576 m³
